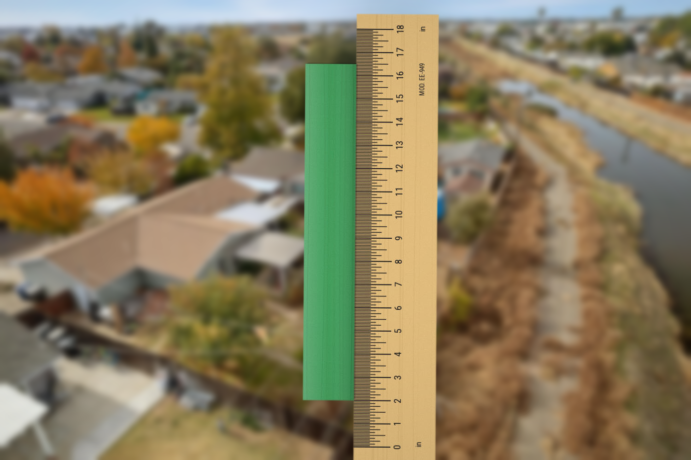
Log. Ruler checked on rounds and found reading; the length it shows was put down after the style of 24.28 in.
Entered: 14.5 in
